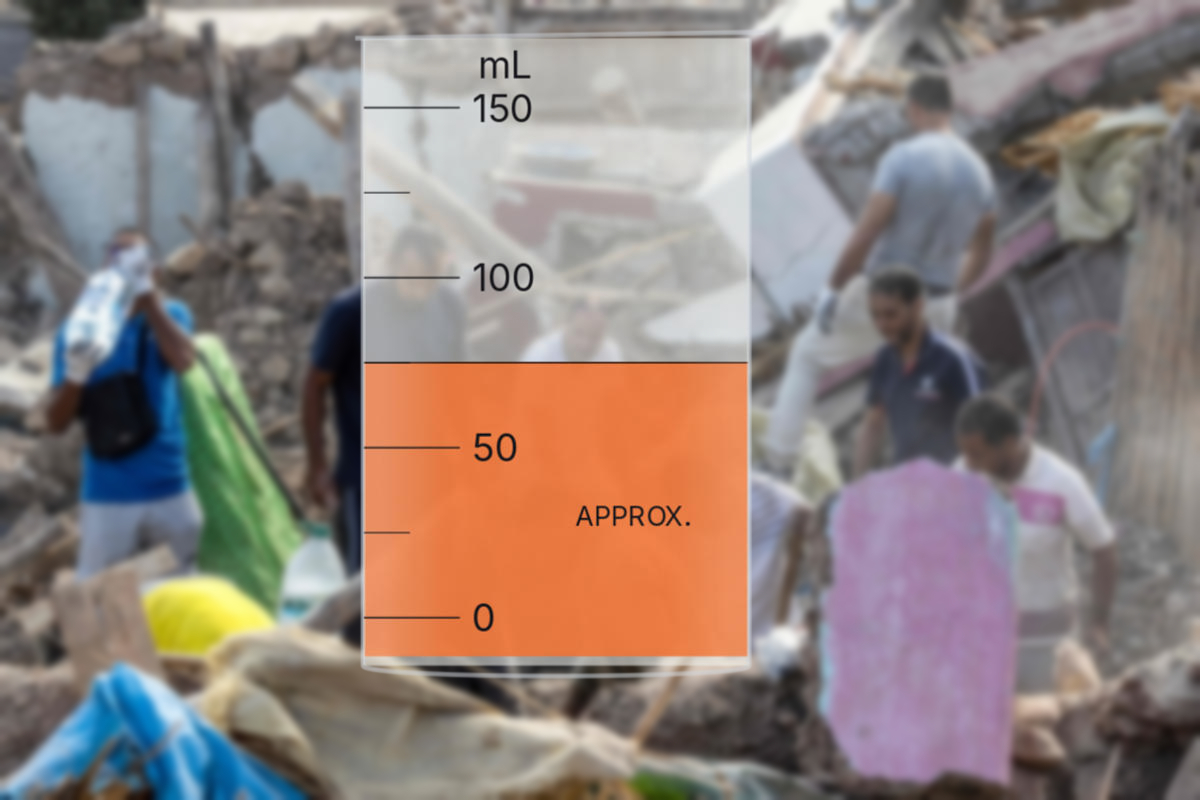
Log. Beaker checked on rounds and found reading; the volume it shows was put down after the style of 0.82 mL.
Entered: 75 mL
